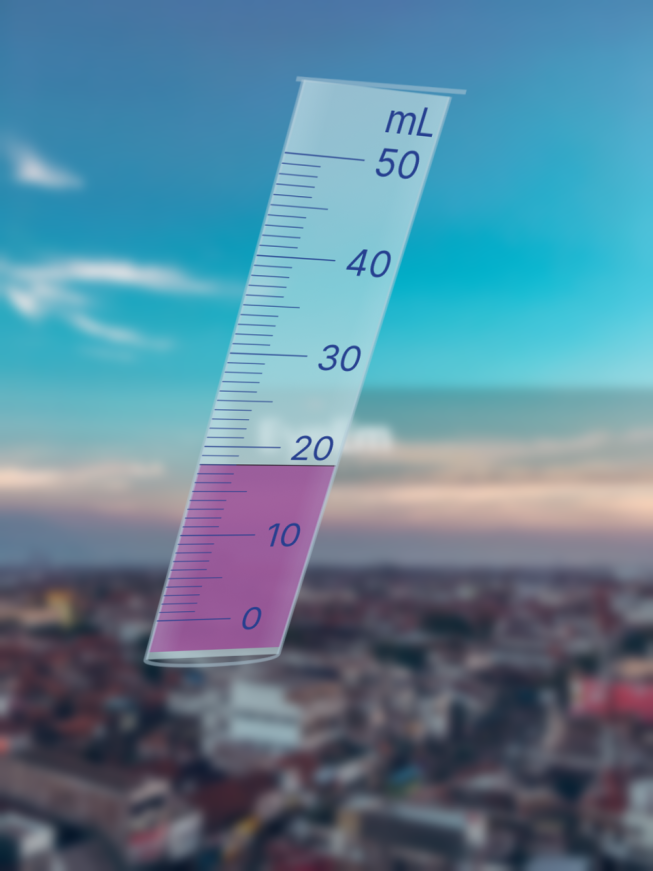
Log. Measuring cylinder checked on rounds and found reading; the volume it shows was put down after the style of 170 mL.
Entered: 18 mL
